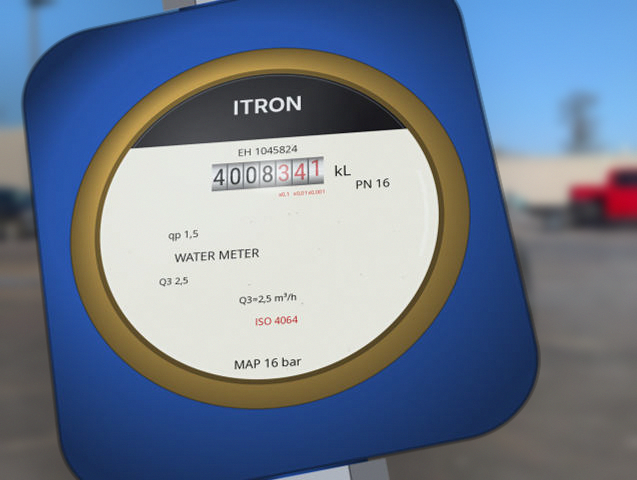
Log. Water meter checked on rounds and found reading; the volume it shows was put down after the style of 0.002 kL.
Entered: 4008.341 kL
